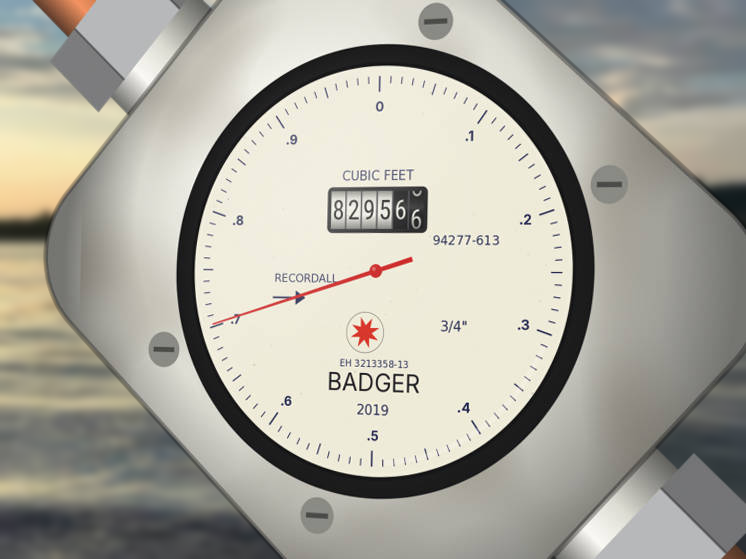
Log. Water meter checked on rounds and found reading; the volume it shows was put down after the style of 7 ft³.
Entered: 829565.70 ft³
